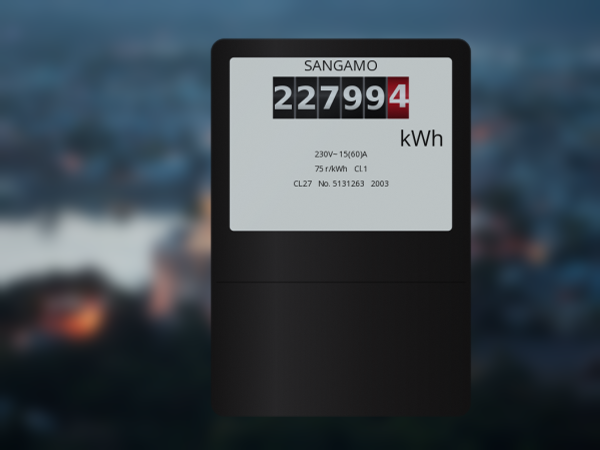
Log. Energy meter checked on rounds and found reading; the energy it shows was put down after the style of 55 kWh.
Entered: 22799.4 kWh
